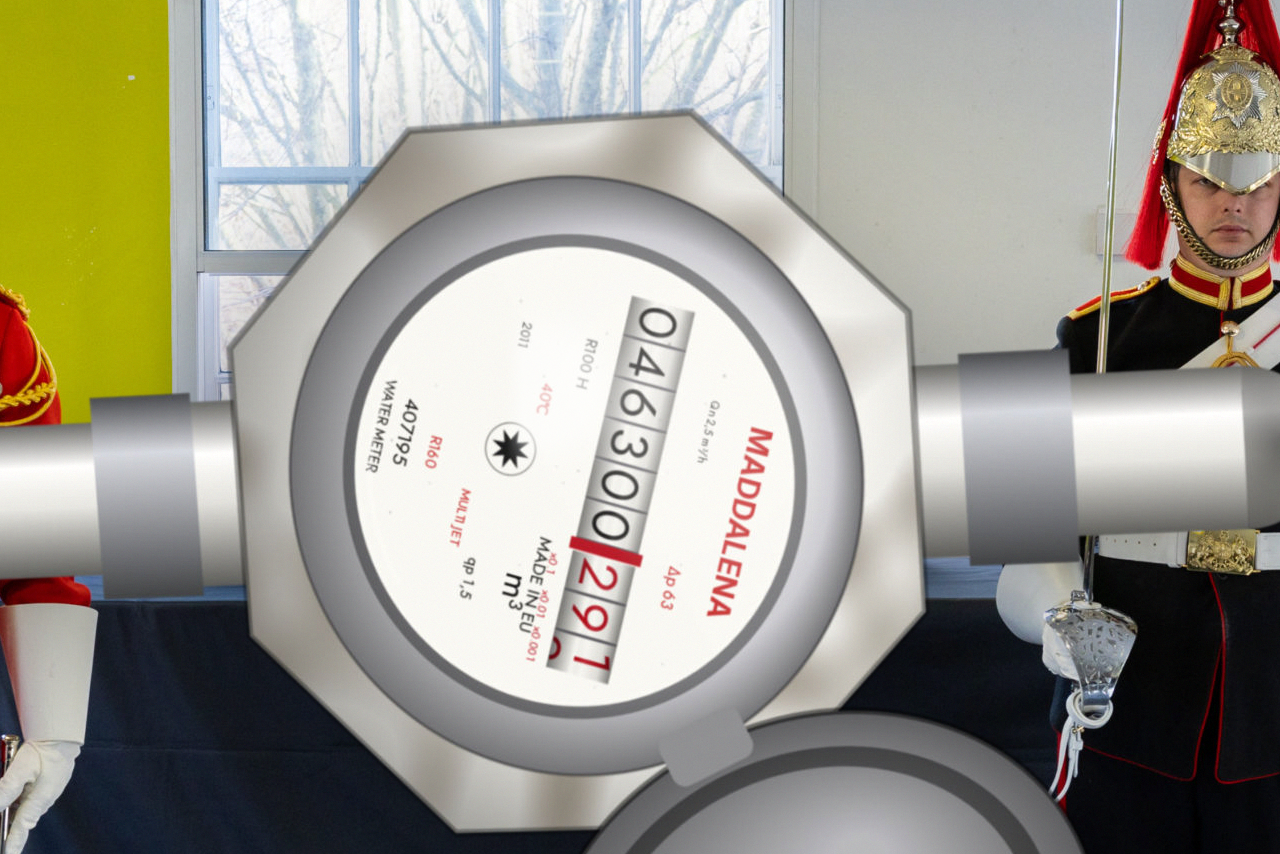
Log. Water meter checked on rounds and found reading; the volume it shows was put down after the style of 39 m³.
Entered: 46300.291 m³
